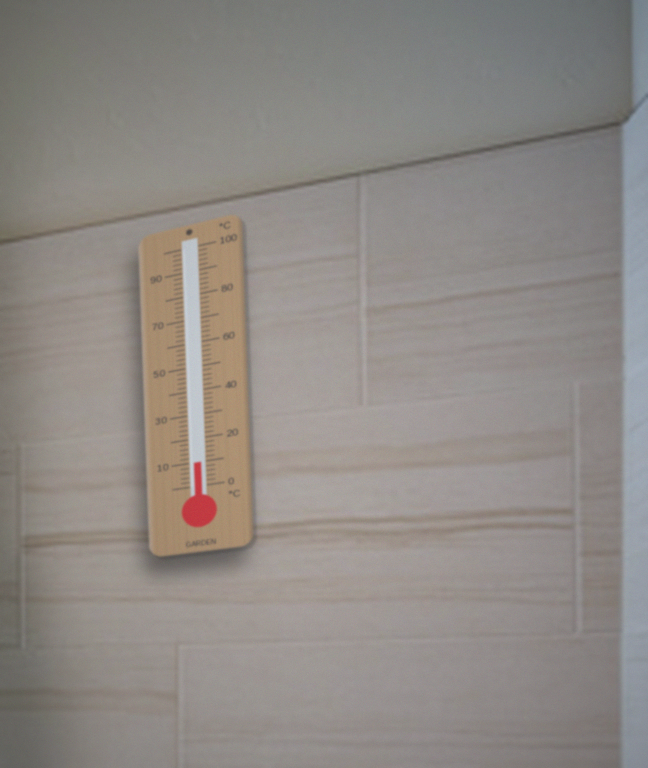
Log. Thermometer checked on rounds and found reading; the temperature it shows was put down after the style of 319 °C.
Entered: 10 °C
